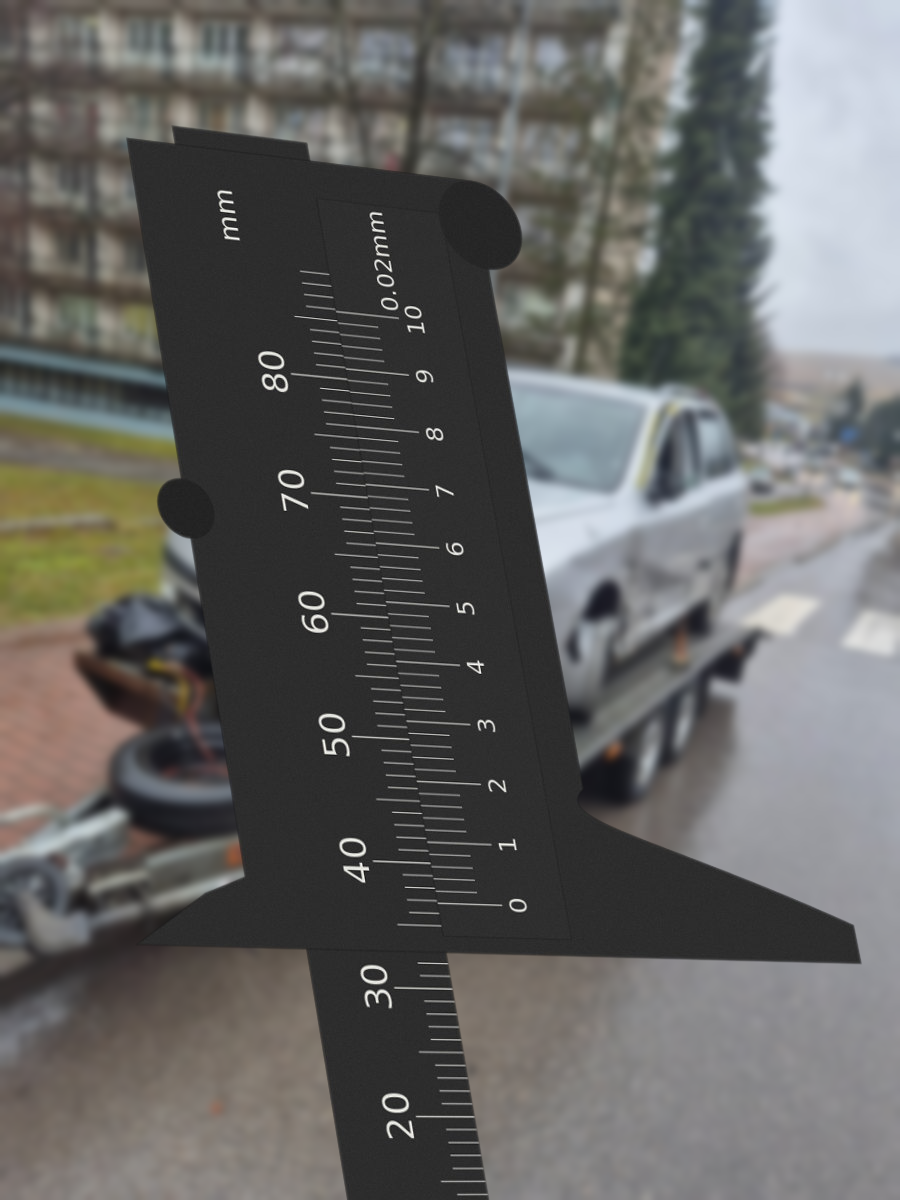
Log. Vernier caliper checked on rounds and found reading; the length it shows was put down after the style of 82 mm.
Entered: 36.8 mm
